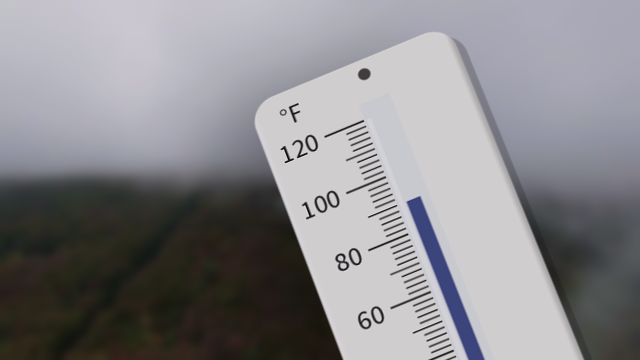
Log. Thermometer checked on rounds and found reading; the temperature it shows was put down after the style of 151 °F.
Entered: 90 °F
